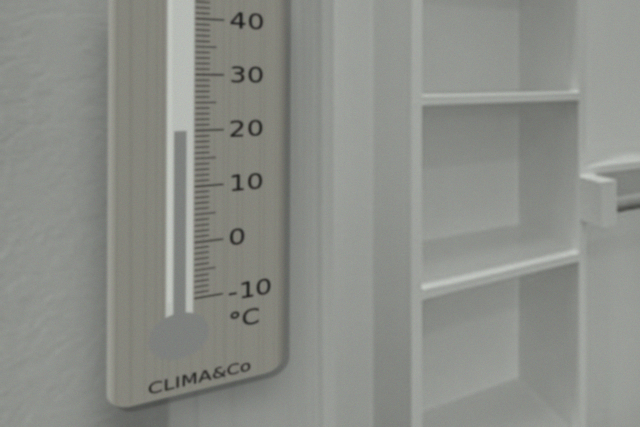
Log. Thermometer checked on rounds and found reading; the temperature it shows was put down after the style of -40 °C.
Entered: 20 °C
